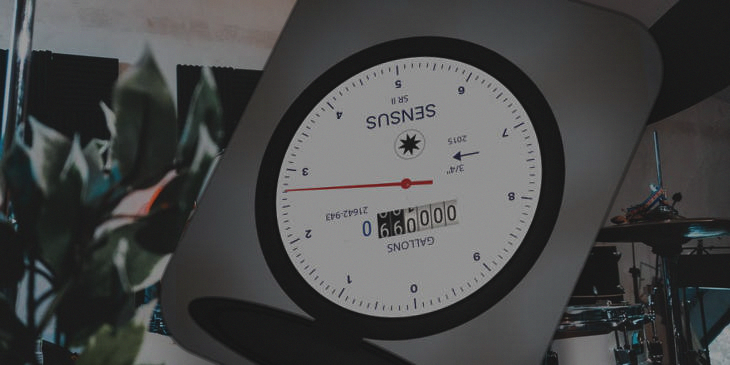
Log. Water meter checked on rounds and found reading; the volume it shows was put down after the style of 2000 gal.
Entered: 992.7 gal
